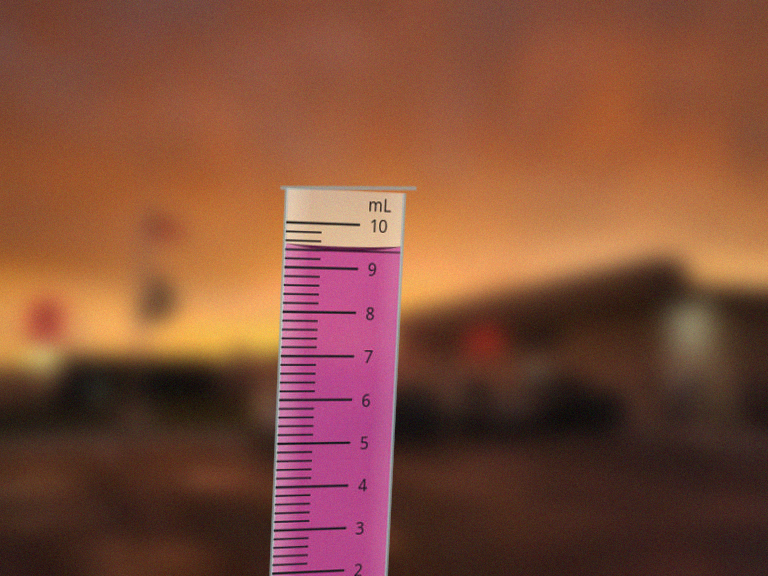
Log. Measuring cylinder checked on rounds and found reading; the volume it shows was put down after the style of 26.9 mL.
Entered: 9.4 mL
